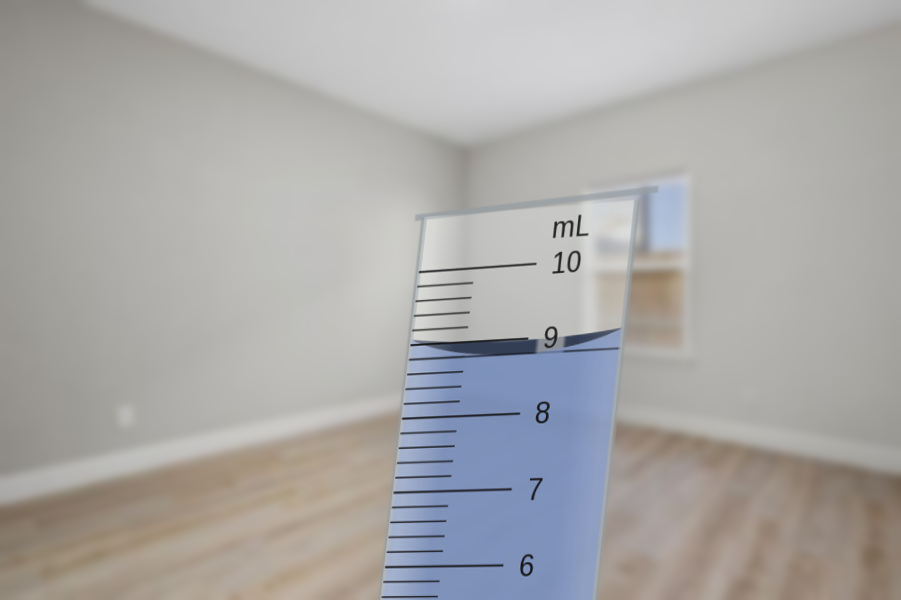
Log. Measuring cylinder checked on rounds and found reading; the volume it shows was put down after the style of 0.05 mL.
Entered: 8.8 mL
